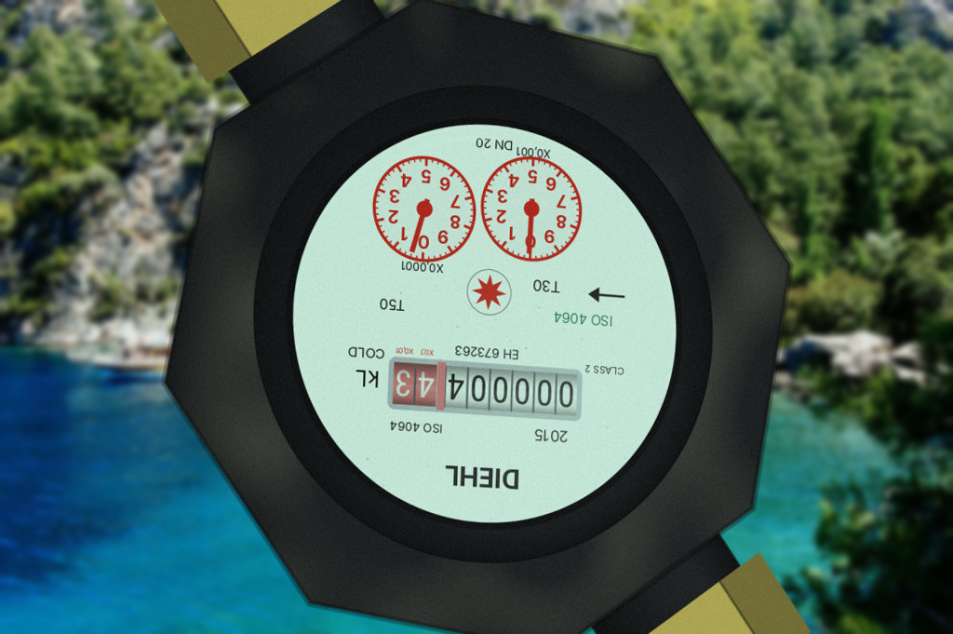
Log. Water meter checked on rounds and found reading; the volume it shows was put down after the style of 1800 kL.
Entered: 4.4300 kL
